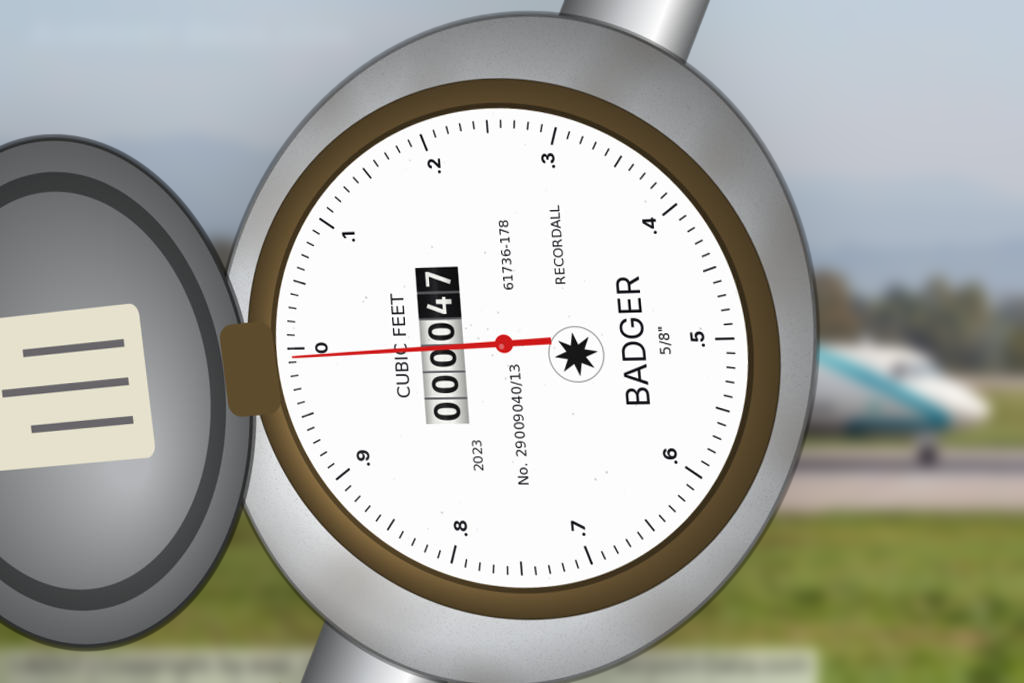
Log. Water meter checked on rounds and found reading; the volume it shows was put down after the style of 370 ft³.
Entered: 46.99 ft³
